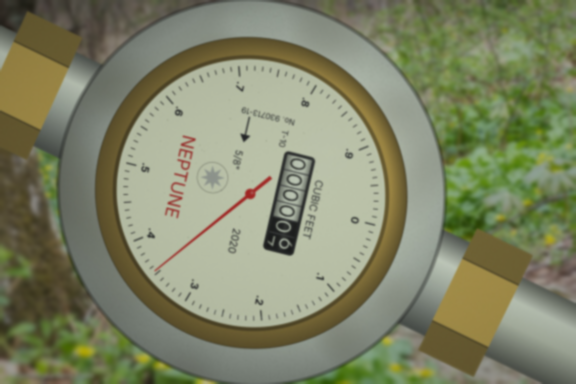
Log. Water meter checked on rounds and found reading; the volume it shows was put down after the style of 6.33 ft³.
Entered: 6.35 ft³
